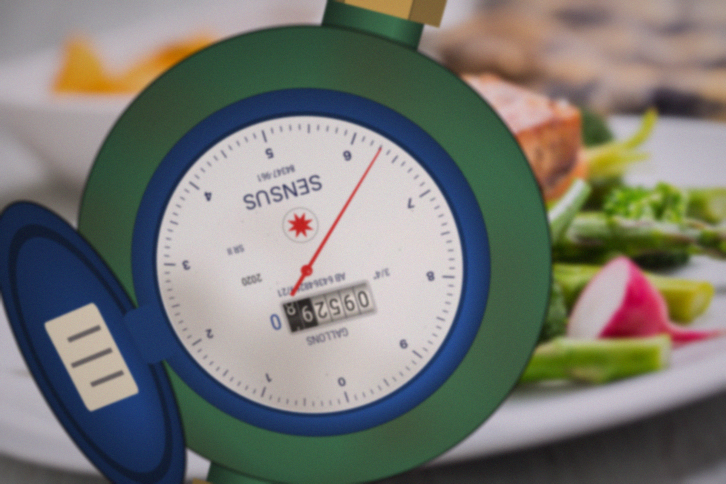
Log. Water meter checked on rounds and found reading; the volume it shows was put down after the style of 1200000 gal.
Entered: 952976.3 gal
